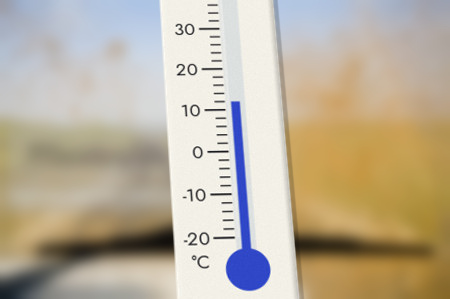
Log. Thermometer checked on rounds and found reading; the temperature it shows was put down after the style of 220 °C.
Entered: 12 °C
